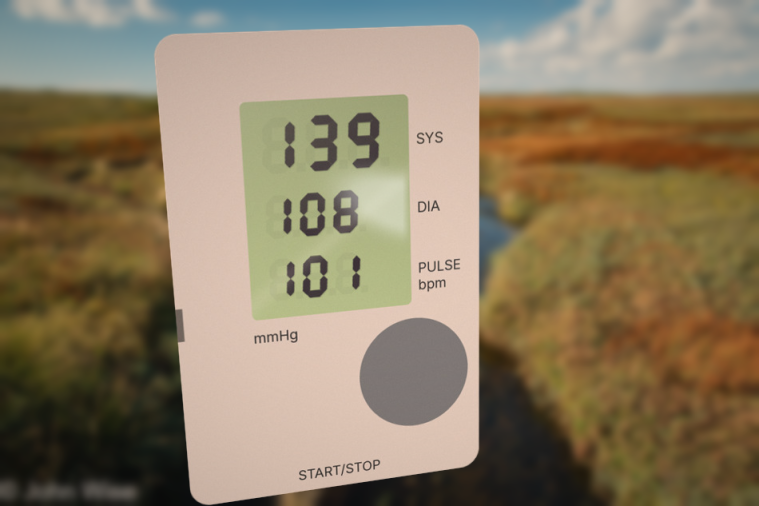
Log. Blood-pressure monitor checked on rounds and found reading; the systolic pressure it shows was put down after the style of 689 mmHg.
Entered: 139 mmHg
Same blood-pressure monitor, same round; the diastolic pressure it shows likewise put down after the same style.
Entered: 108 mmHg
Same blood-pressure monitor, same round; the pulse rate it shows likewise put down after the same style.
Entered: 101 bpm
